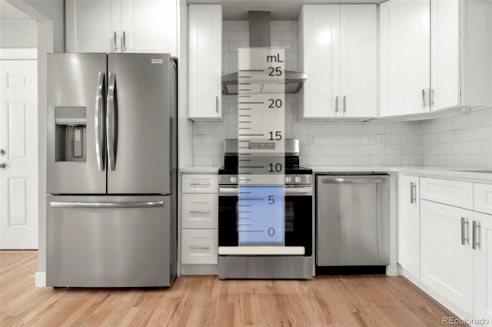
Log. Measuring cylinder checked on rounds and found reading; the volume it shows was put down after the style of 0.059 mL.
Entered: 7 mL
